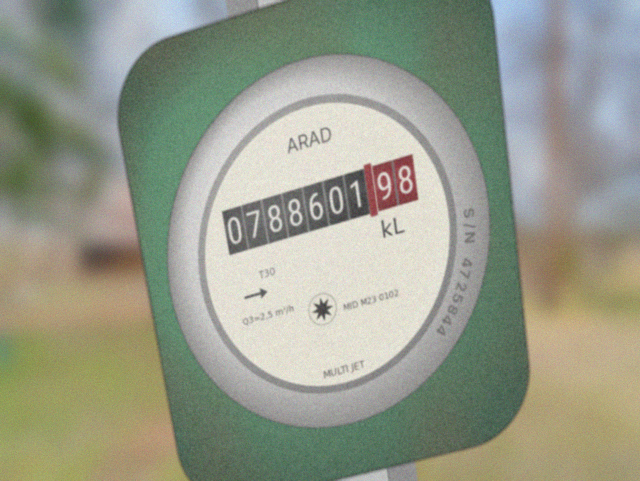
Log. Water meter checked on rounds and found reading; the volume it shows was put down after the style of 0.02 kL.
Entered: 788601.98 kL
